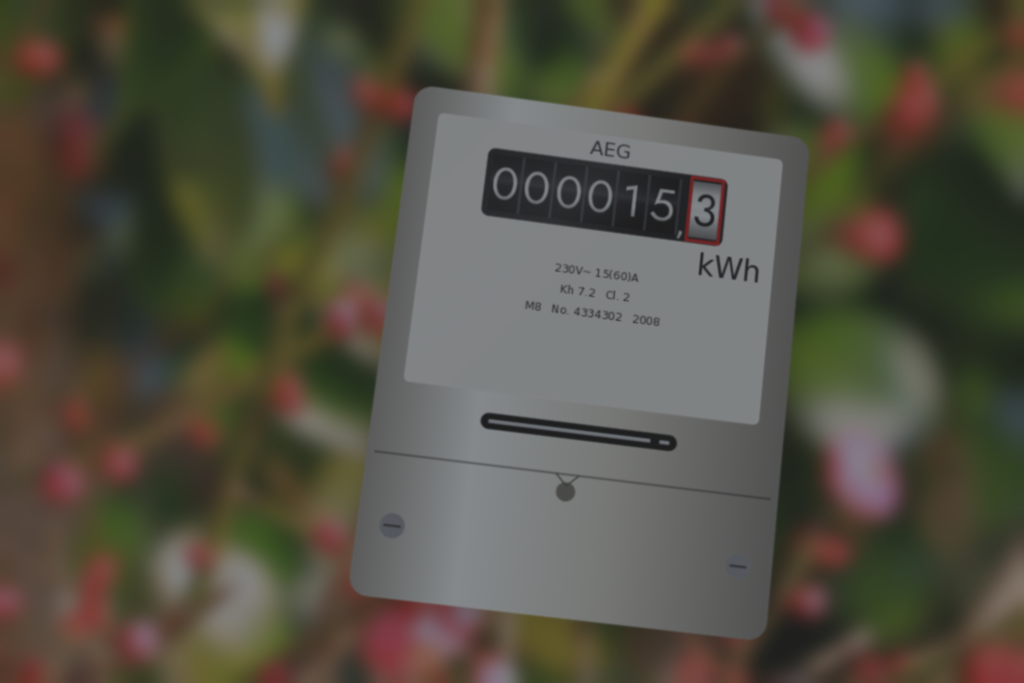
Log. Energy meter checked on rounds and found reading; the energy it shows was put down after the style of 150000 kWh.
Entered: 15.3 kWh
